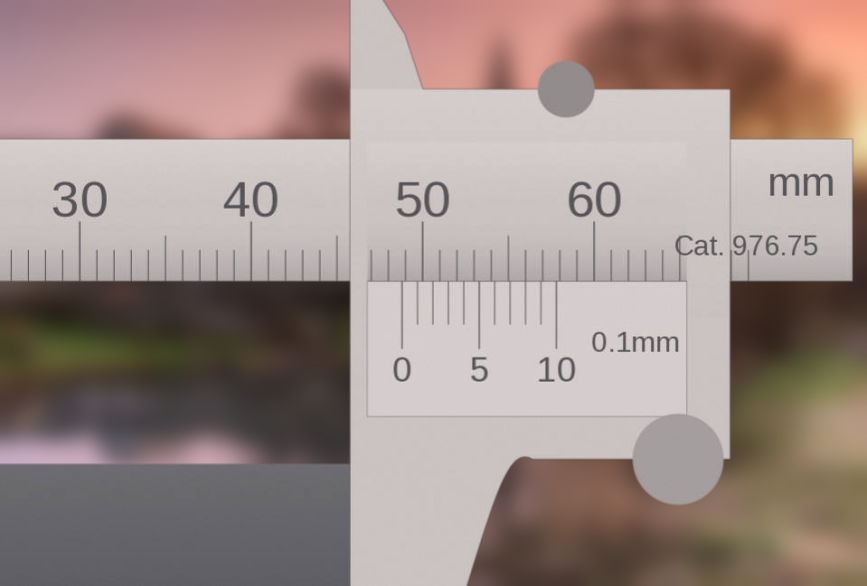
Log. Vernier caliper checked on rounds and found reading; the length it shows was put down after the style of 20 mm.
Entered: 48.8 mm
